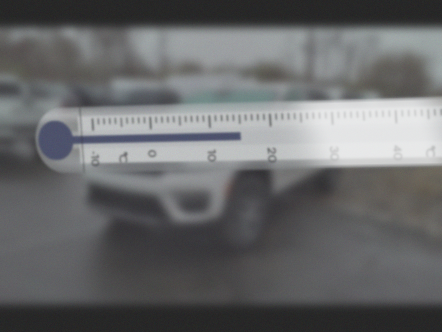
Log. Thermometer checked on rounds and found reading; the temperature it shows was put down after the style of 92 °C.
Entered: 15 °C
